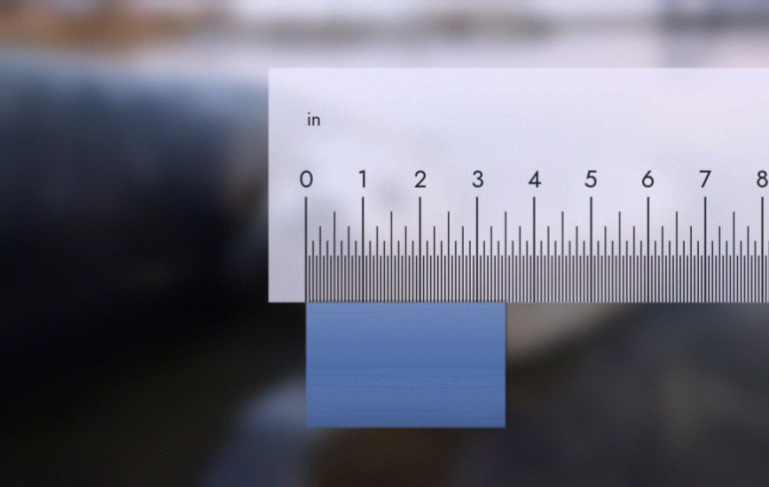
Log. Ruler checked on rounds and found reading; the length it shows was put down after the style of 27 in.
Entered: 3.5 in
